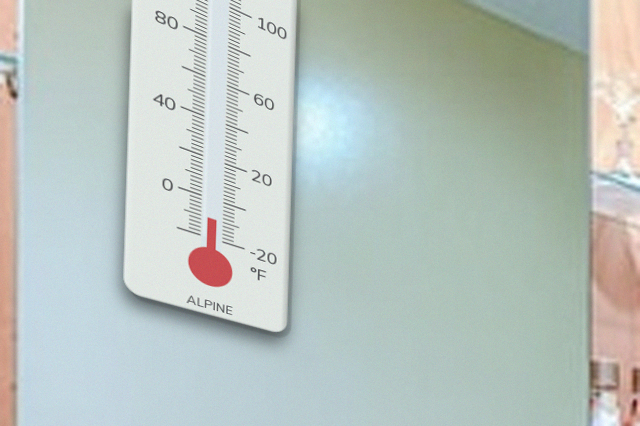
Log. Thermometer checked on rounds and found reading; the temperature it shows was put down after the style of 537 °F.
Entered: -10 °F
